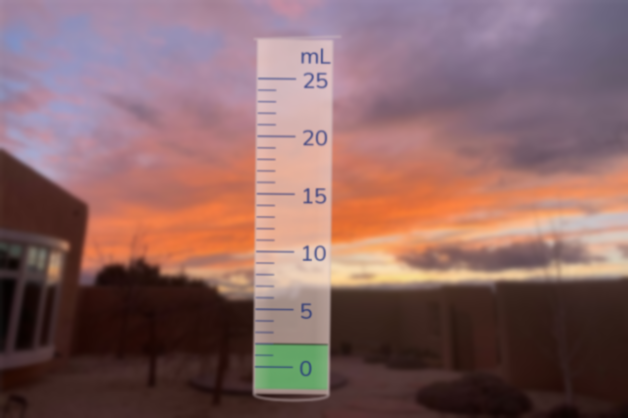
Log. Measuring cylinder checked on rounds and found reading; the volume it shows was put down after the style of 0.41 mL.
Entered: 2 mL
